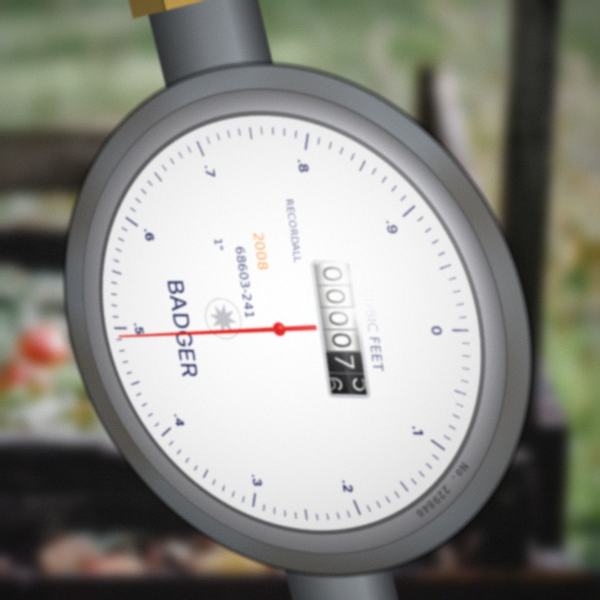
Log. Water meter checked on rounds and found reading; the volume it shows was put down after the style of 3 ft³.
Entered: 75.49 ft³
